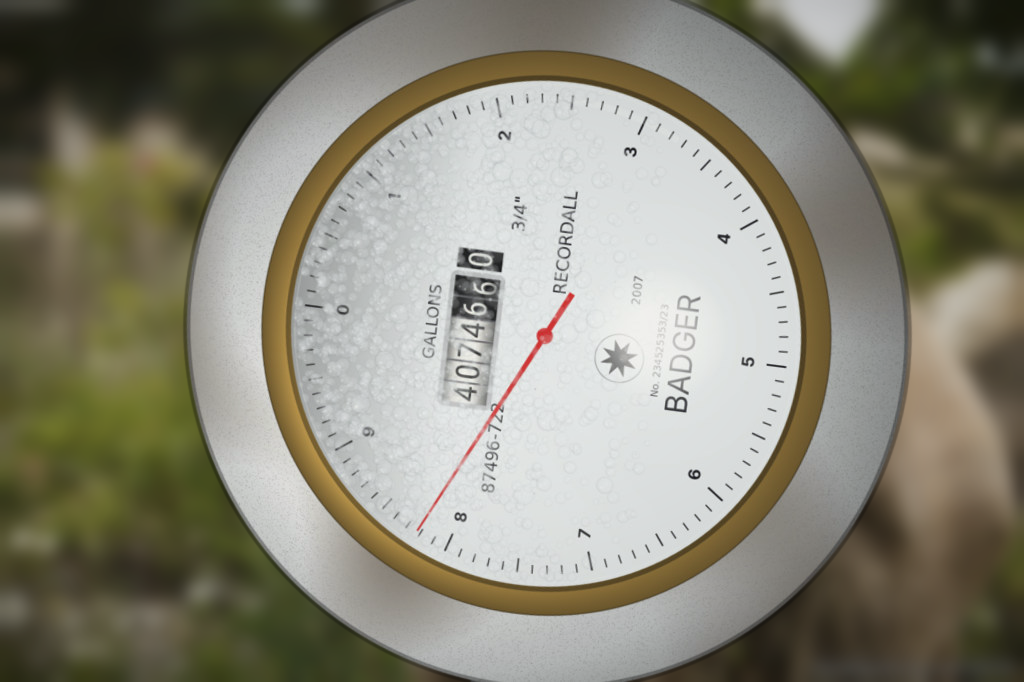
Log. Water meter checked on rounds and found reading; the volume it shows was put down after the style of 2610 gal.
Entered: 4074658.2 gal
